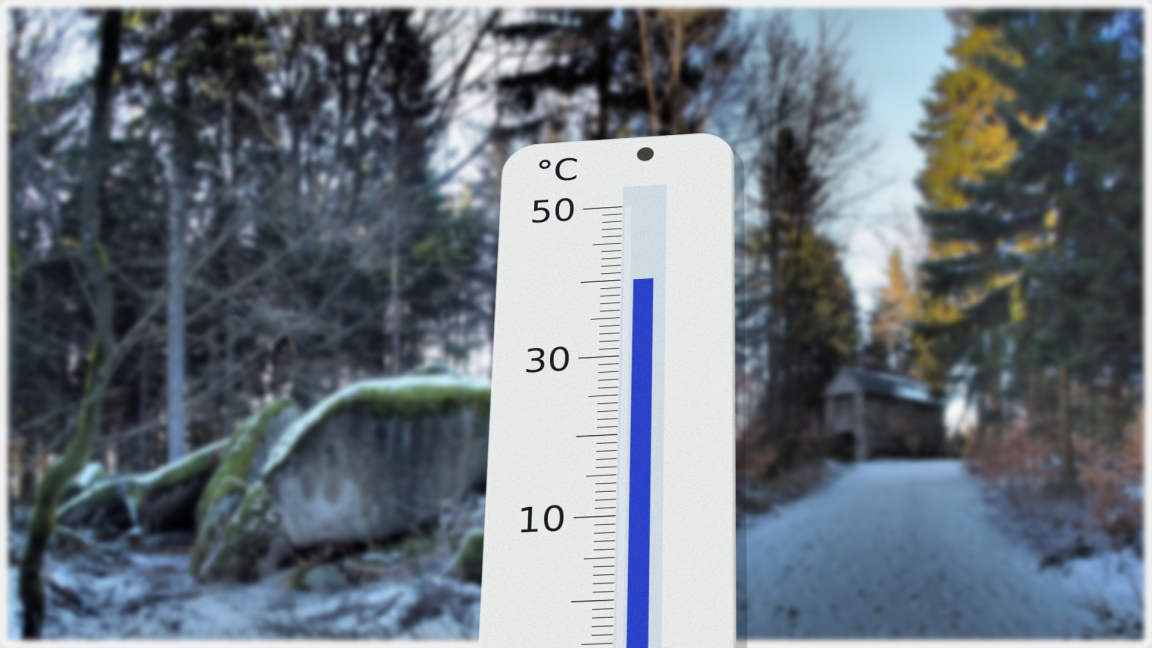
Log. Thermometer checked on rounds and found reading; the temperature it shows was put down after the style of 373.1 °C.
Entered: 40 °C
